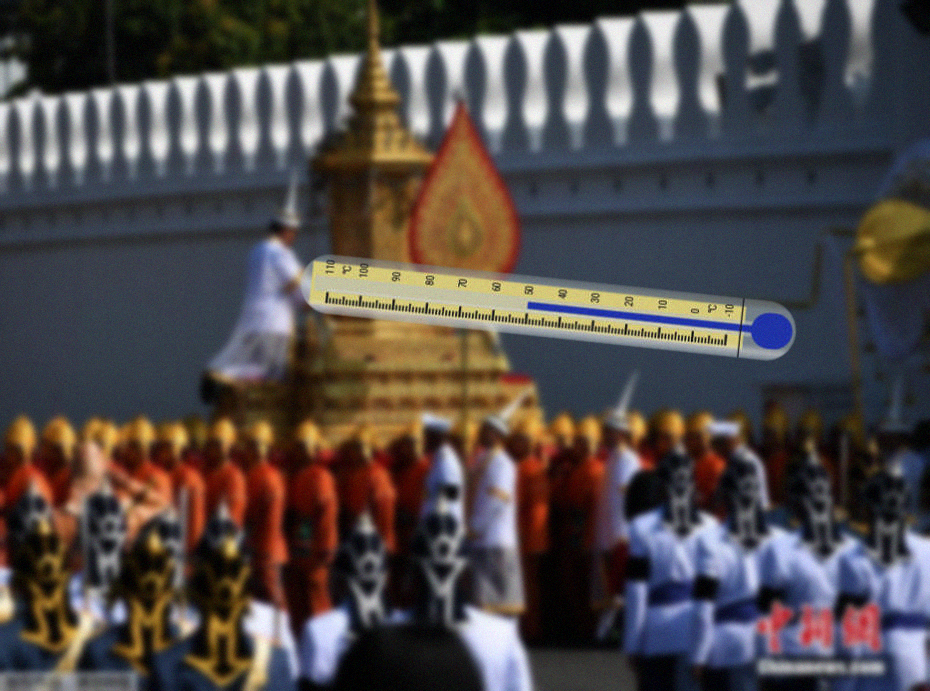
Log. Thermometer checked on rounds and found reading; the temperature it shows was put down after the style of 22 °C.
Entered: 50 °C
